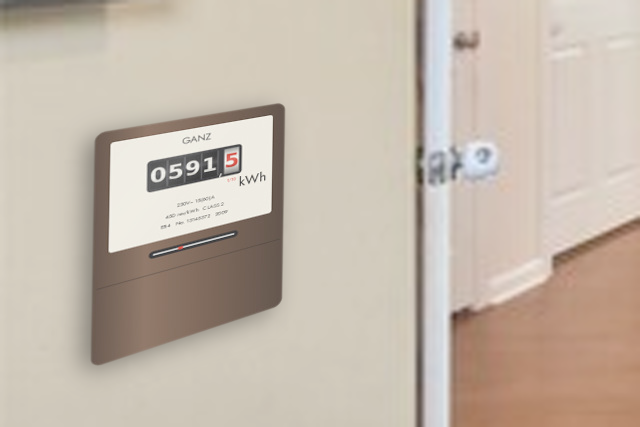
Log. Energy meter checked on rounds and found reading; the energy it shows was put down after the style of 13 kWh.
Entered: 591.5 kWh
